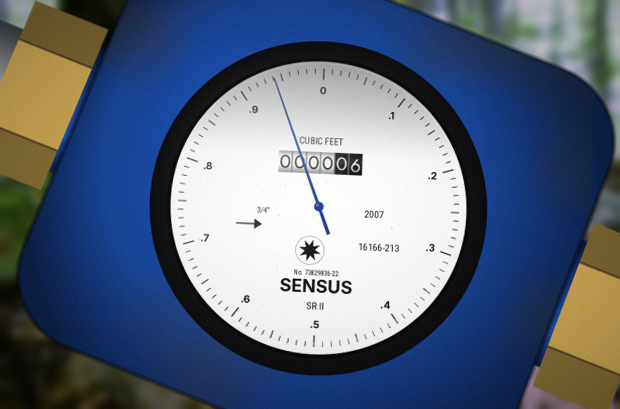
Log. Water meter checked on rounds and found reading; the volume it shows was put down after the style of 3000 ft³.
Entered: 5.94 ft³
